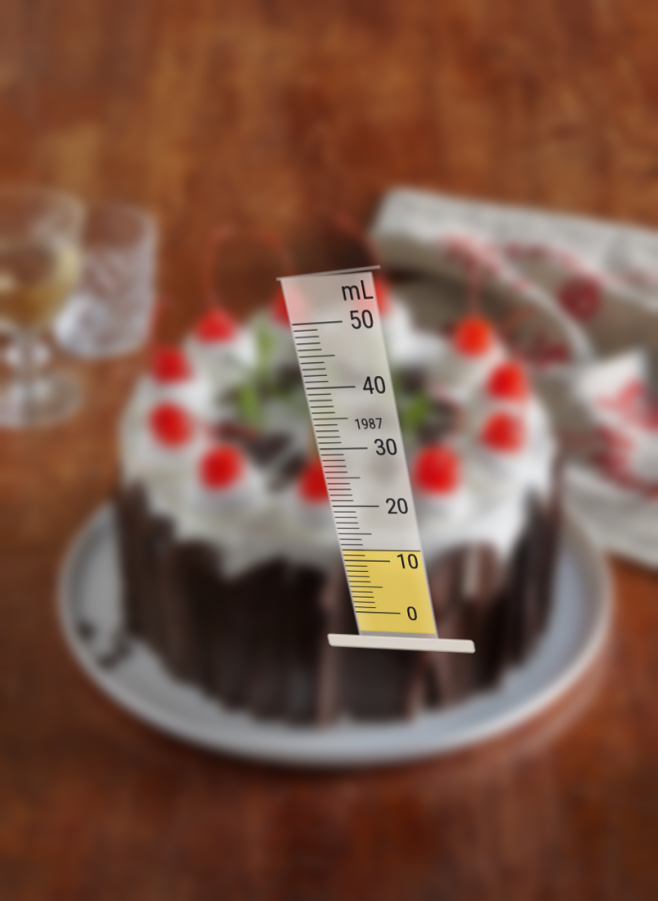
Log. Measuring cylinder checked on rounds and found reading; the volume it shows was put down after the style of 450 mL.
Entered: 12 mL
